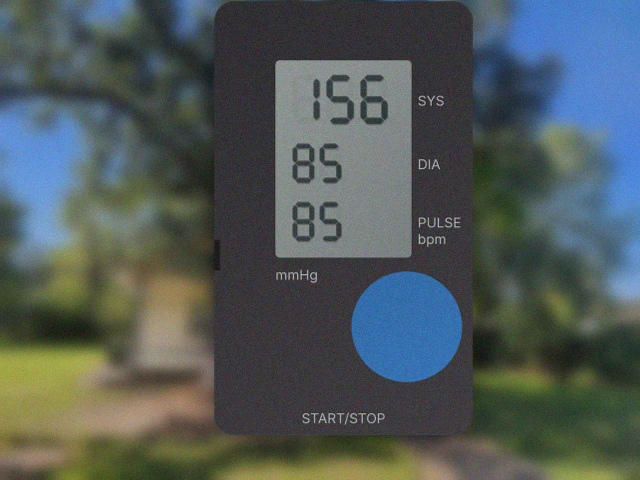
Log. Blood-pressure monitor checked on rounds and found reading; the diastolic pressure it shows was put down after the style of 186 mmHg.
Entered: 85 mmHg
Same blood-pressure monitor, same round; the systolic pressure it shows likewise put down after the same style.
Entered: 156 mmHg
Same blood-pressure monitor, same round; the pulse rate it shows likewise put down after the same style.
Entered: 85 bpm
